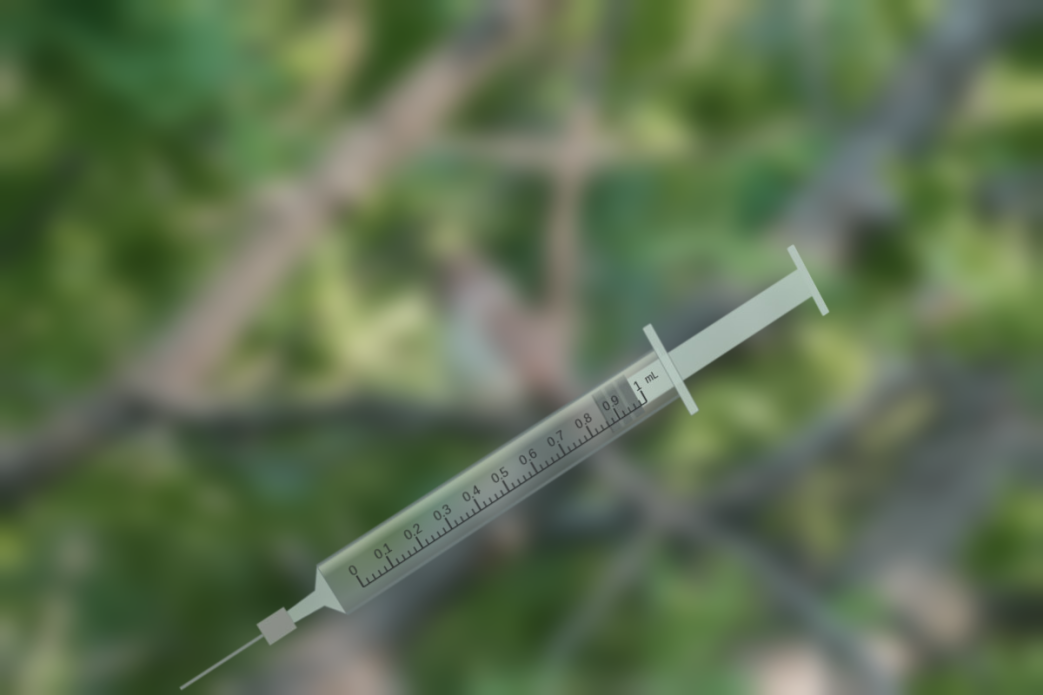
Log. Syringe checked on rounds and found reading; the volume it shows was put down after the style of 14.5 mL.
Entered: 0.86 mL
